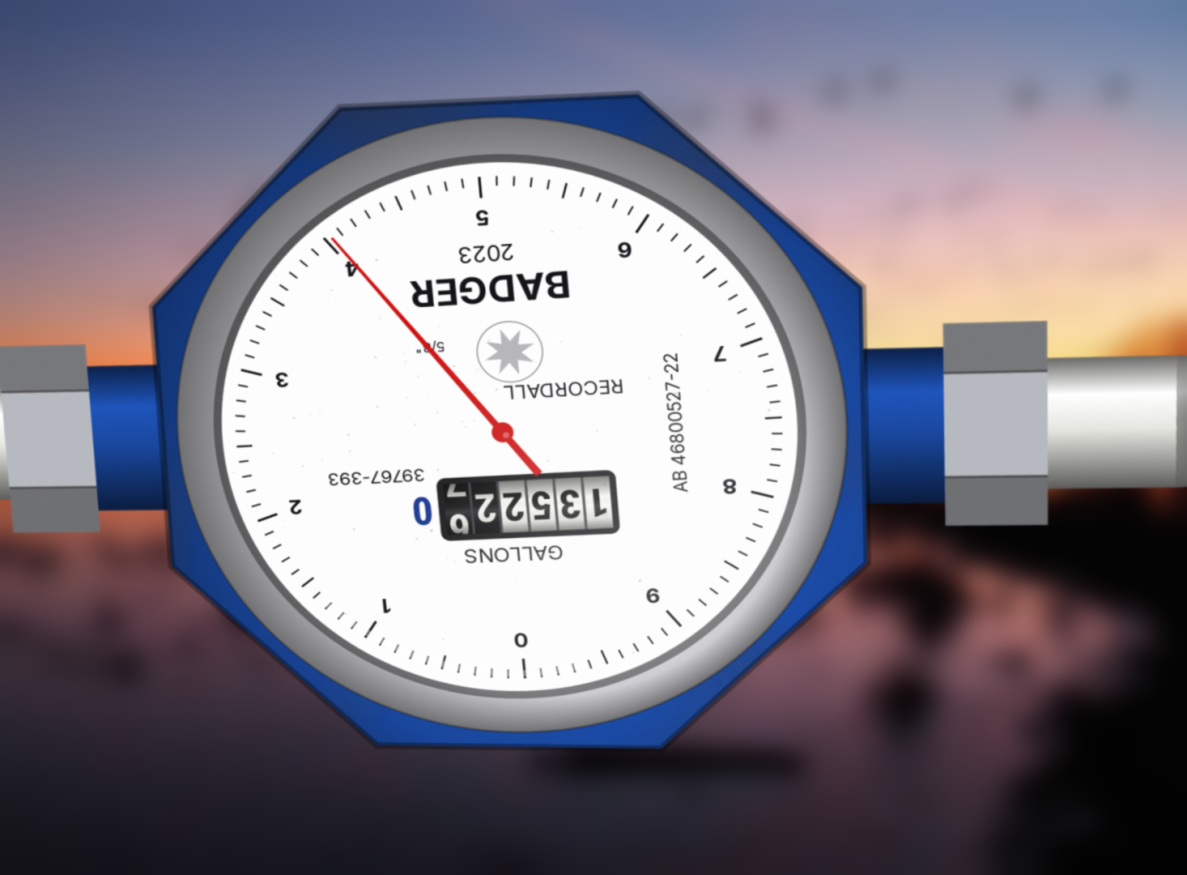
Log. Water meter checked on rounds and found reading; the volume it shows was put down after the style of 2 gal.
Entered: 1352264.0 gal
